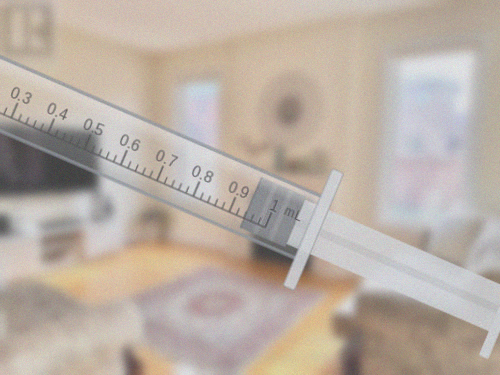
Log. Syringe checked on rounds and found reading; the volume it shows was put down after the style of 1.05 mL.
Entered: 0.94 mL
